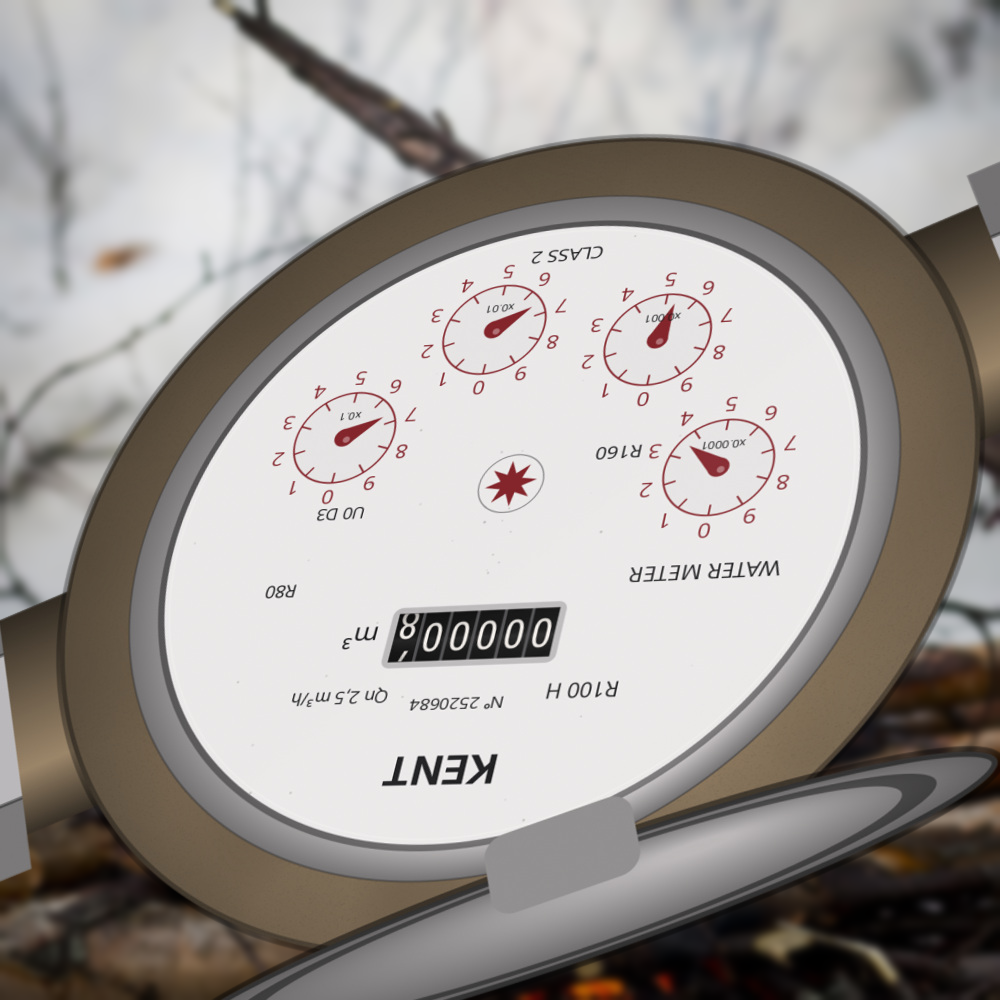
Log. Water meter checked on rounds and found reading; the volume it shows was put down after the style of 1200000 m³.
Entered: 7.6653 m³
